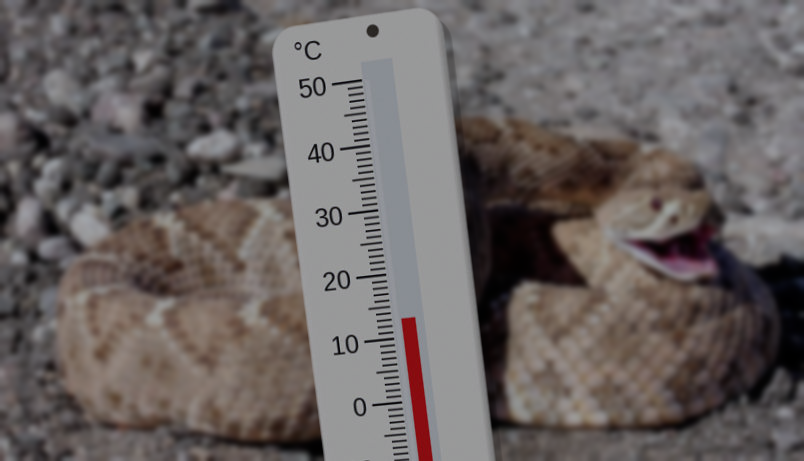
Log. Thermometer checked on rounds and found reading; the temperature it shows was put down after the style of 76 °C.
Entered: 13 °C
